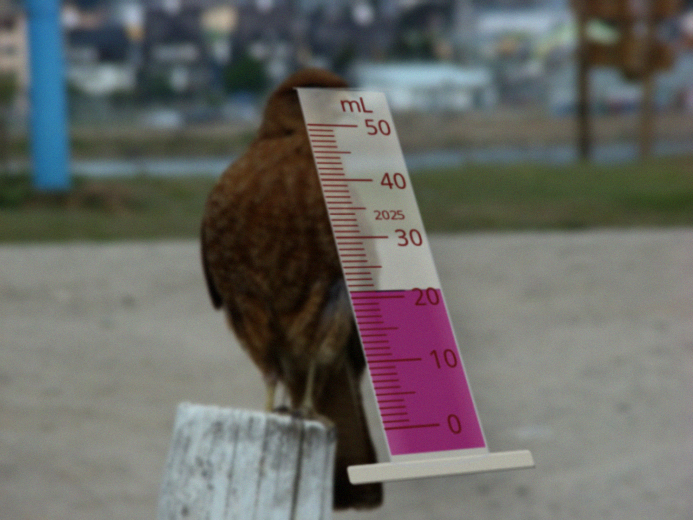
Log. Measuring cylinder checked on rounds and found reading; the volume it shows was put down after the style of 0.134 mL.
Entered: 21 mL
